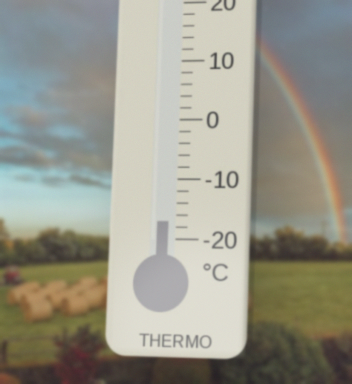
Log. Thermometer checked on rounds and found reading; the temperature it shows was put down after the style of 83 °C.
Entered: -17 °C
